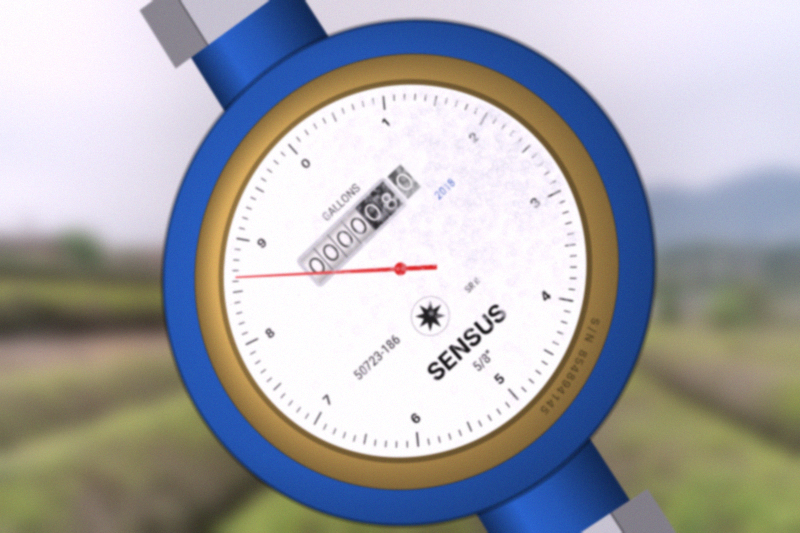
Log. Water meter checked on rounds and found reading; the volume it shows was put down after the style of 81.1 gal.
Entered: 78.6 gal
